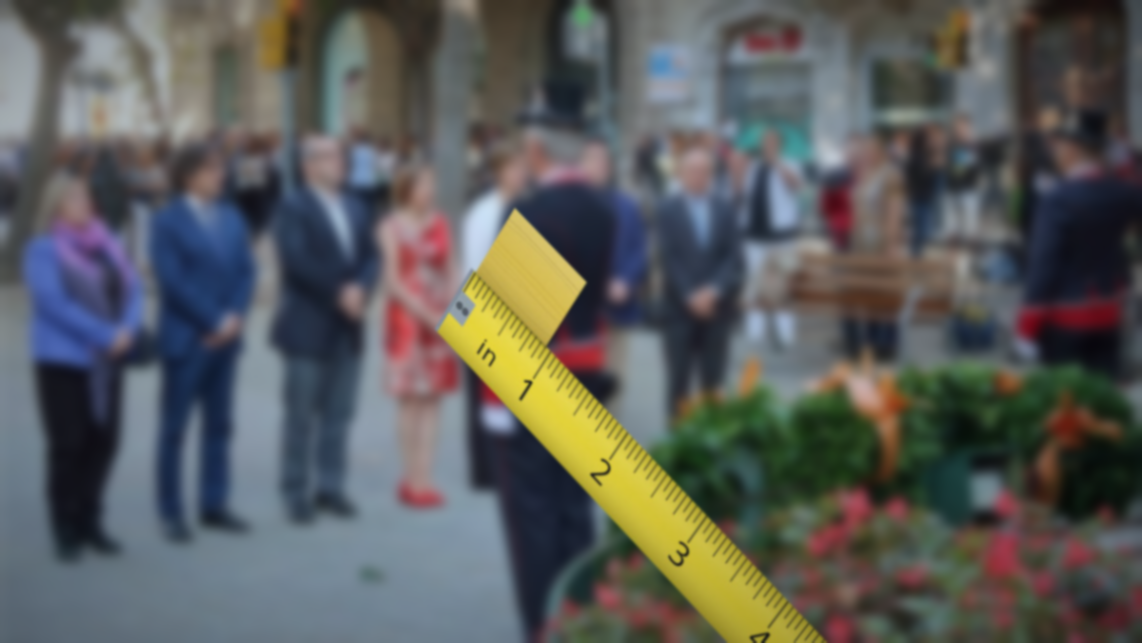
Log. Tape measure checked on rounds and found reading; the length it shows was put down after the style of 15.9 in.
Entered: 0.9375 in
